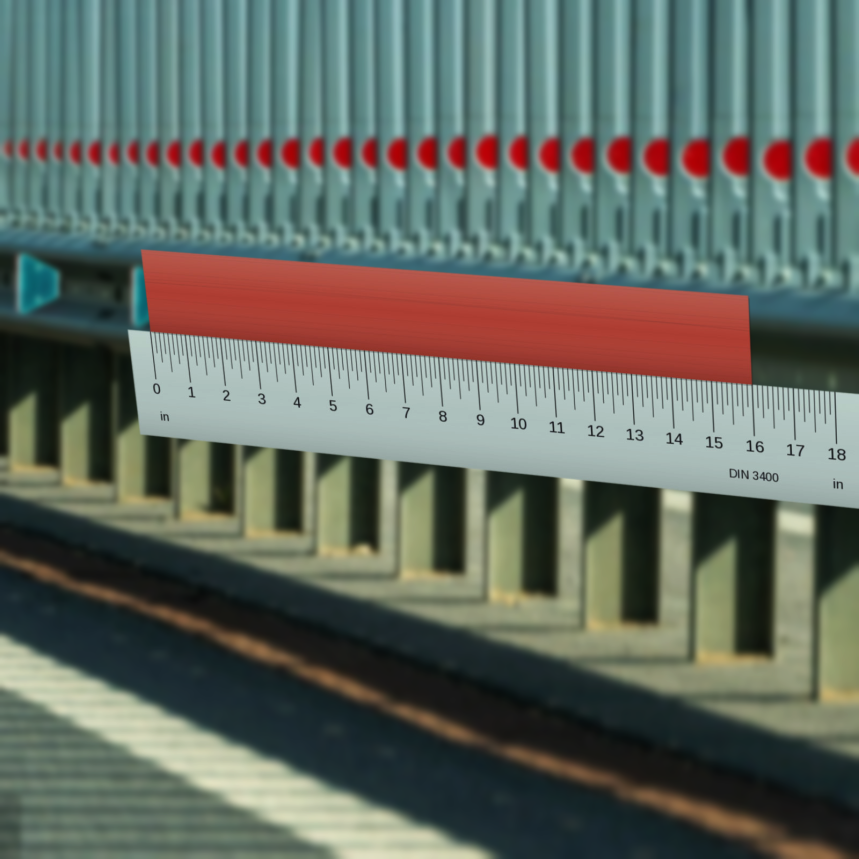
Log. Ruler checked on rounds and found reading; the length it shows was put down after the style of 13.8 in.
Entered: 16 in
